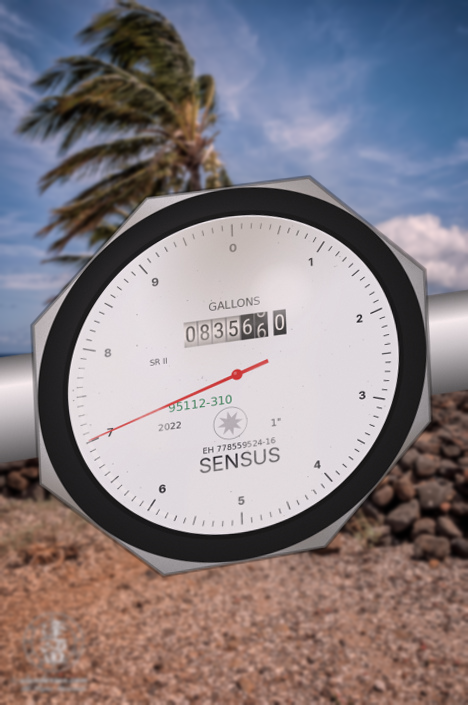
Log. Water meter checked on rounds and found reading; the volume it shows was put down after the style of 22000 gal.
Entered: 835657.0 gal
